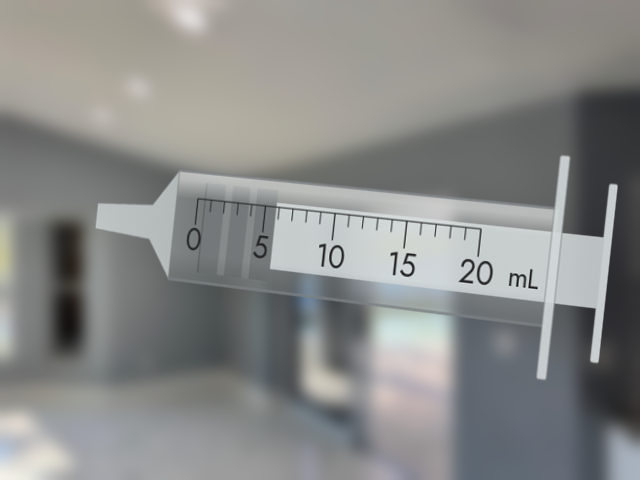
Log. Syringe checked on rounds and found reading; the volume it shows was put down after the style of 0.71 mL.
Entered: 0.5 mL
